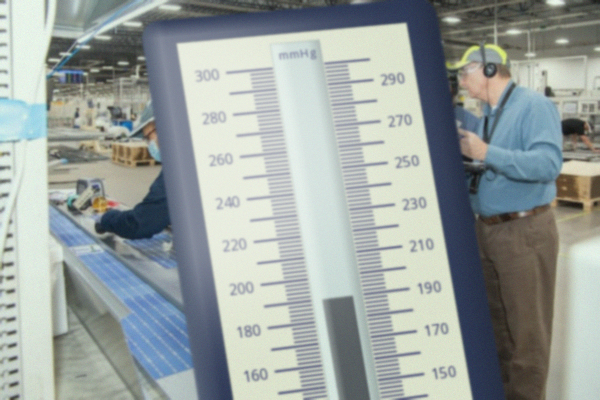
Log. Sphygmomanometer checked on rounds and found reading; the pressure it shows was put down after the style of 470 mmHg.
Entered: 190 mmHg
